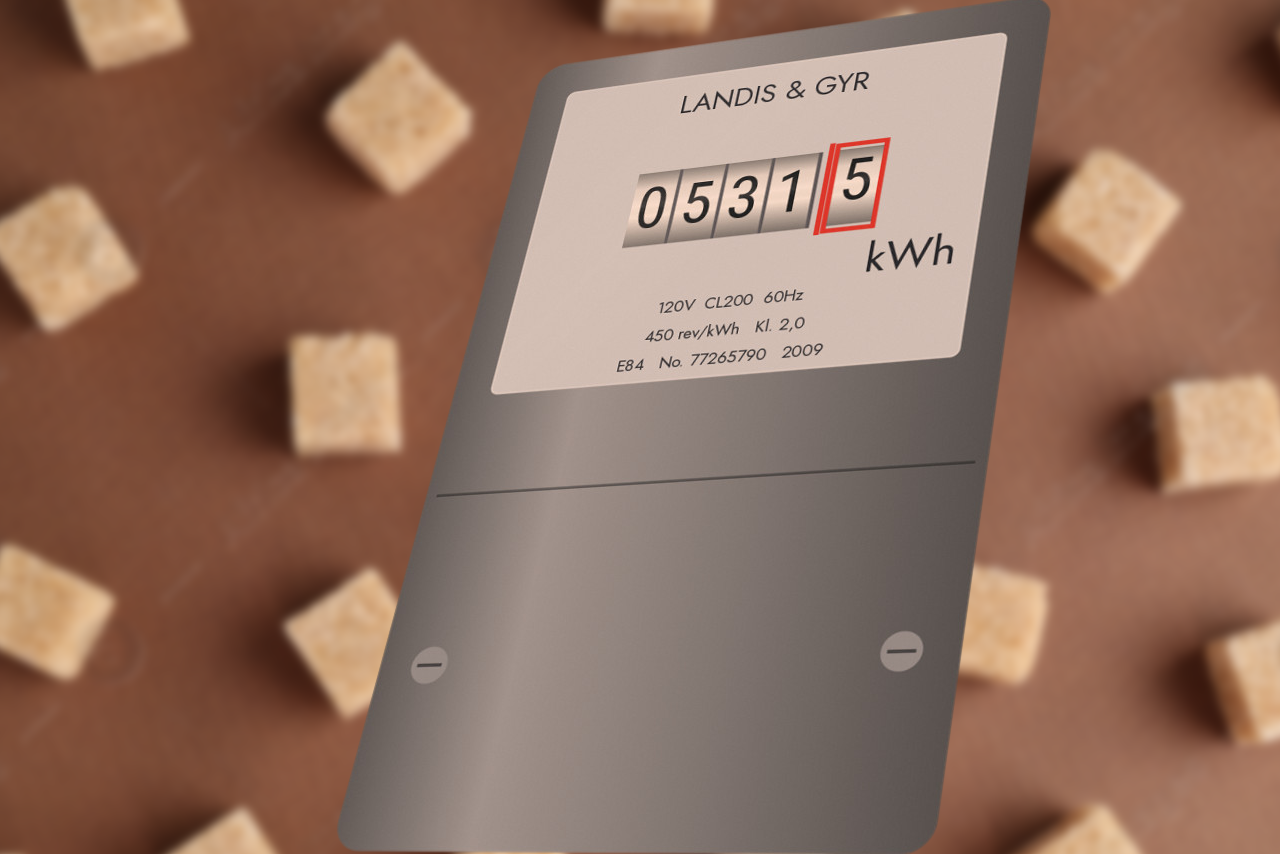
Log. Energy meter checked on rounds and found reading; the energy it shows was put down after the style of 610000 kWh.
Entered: 531.5 kWh
